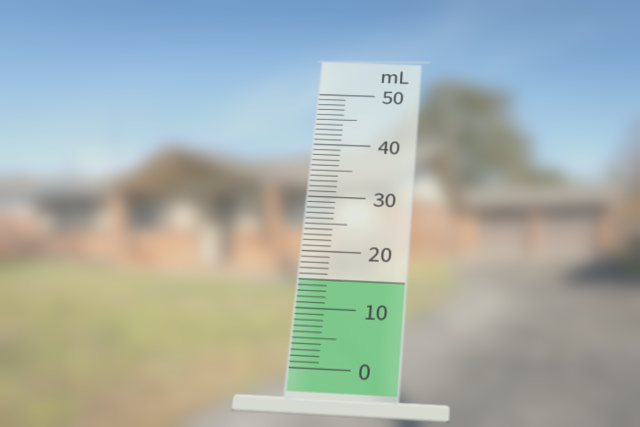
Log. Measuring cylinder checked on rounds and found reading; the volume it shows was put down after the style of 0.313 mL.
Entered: 15 mL
